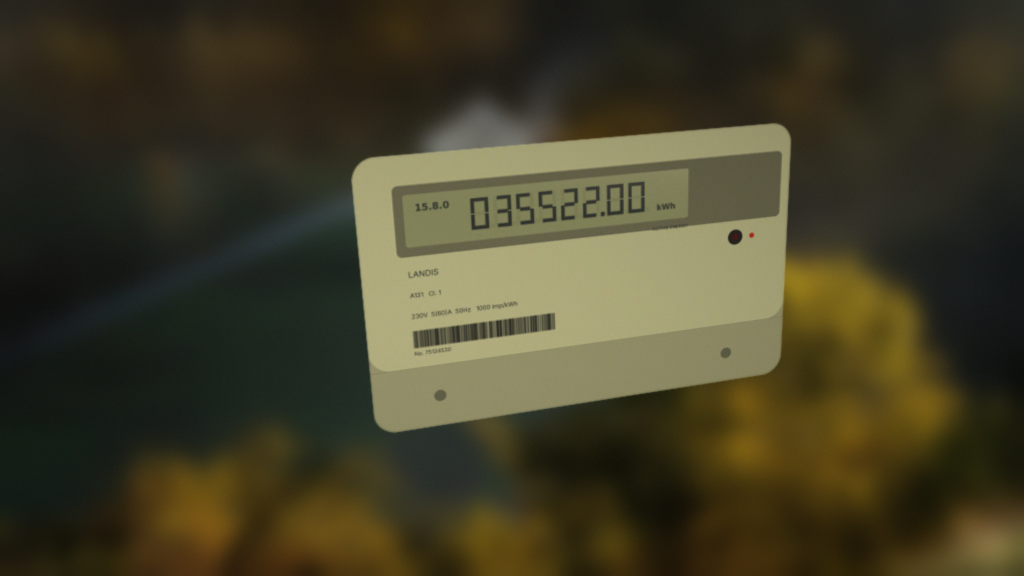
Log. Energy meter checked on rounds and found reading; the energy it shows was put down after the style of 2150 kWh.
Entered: 35522.00 kWh
